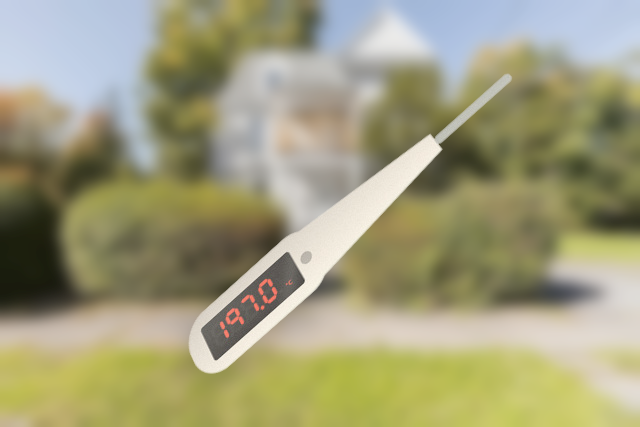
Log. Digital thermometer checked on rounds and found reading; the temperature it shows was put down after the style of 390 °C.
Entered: 197.0 °C
